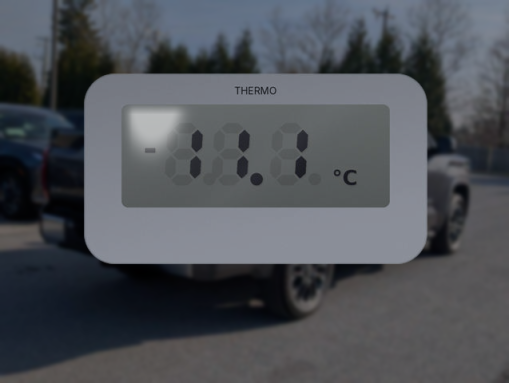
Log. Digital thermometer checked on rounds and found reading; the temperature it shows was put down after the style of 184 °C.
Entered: -11.1 °C
